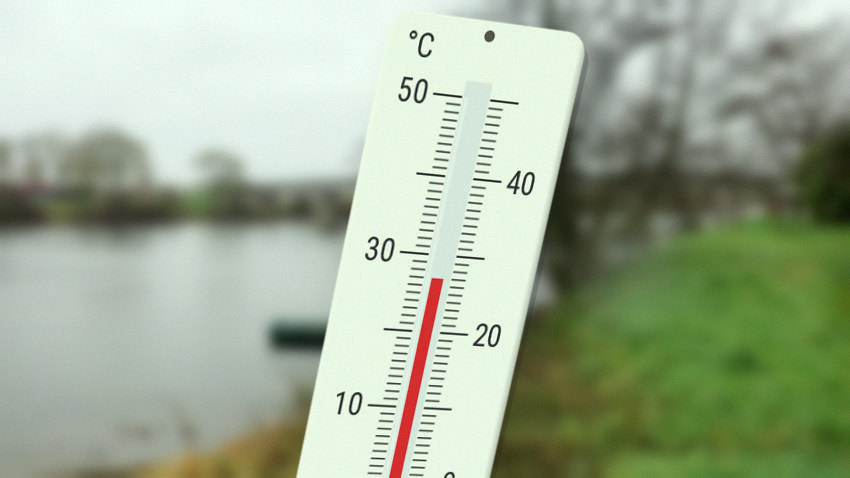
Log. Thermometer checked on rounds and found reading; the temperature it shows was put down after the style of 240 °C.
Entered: 27 °C
